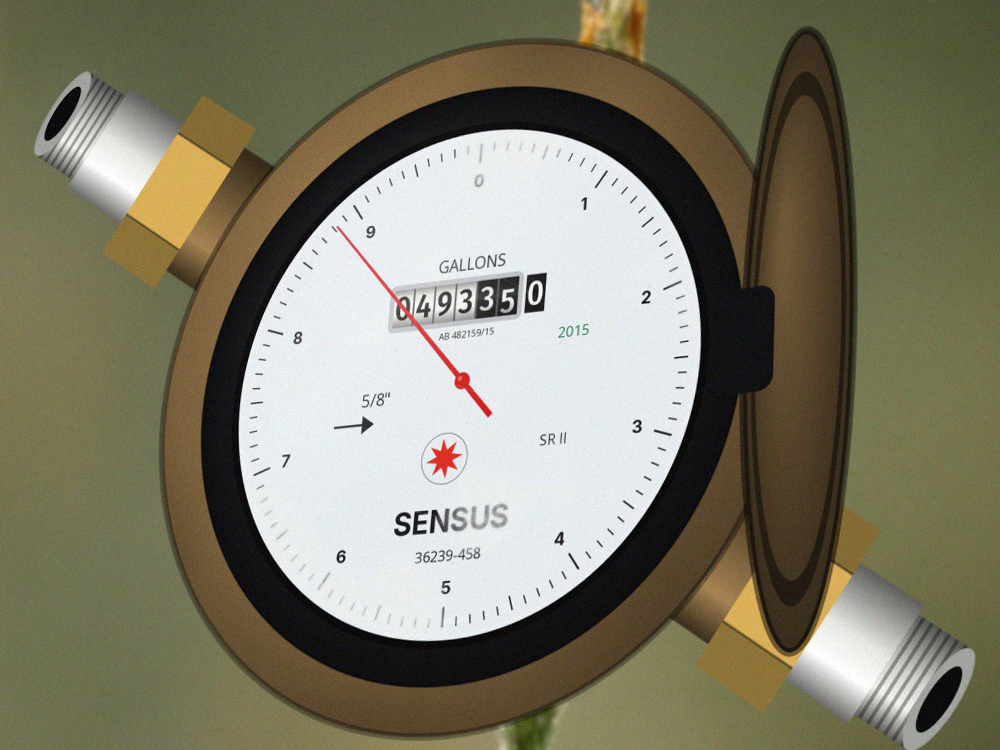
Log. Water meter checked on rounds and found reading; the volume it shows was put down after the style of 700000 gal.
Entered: 493348.8 gal
